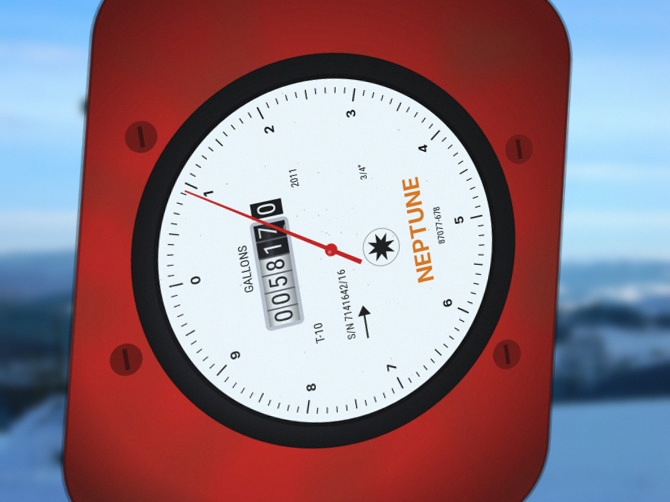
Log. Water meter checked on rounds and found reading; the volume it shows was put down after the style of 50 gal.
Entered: 58170.9 gal
